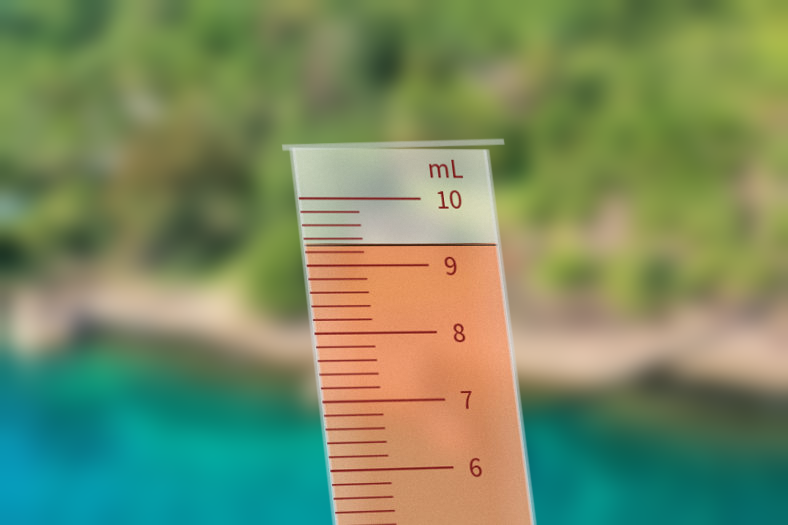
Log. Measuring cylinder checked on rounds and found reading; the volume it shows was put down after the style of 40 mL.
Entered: 9.3 mL
